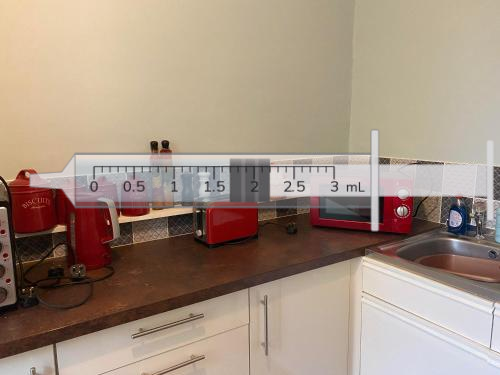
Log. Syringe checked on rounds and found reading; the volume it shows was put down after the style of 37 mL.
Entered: 1.7 mL
